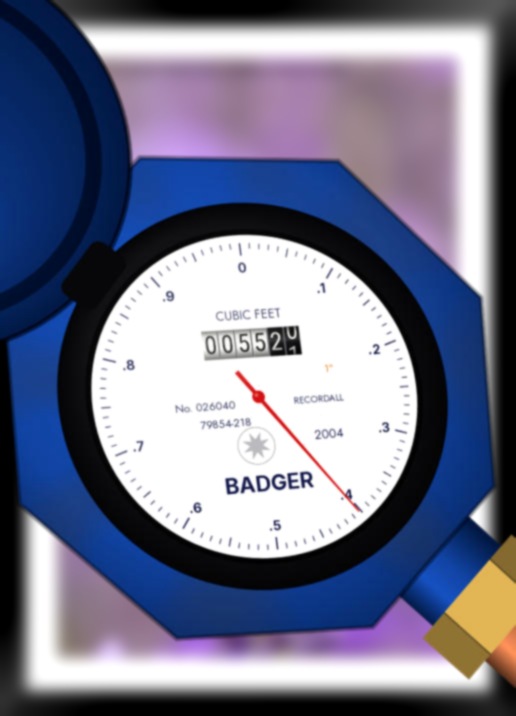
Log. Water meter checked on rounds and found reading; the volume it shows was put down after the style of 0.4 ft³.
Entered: 5520.40 ft³
